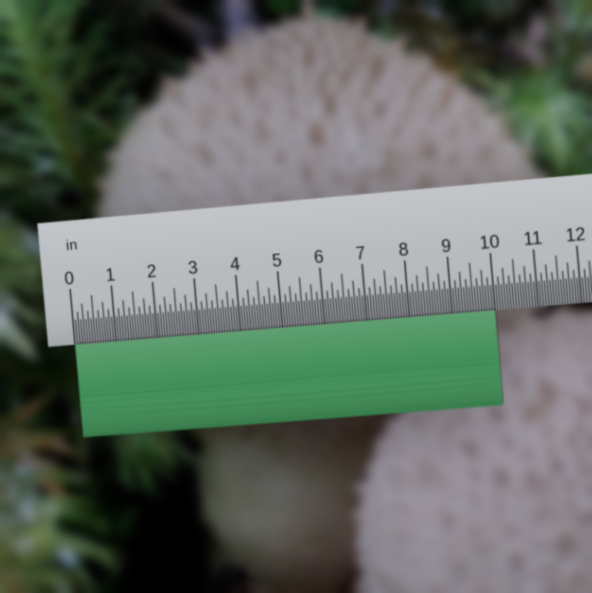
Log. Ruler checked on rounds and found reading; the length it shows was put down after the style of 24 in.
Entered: 10 in
